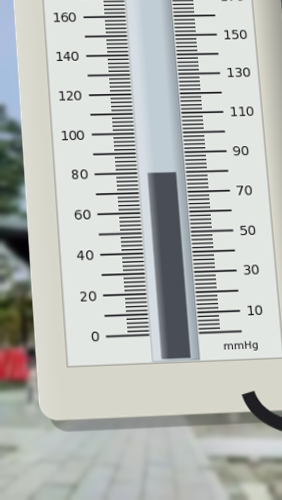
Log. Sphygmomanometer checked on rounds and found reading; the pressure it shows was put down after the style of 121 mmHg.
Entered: 80 mmHg
